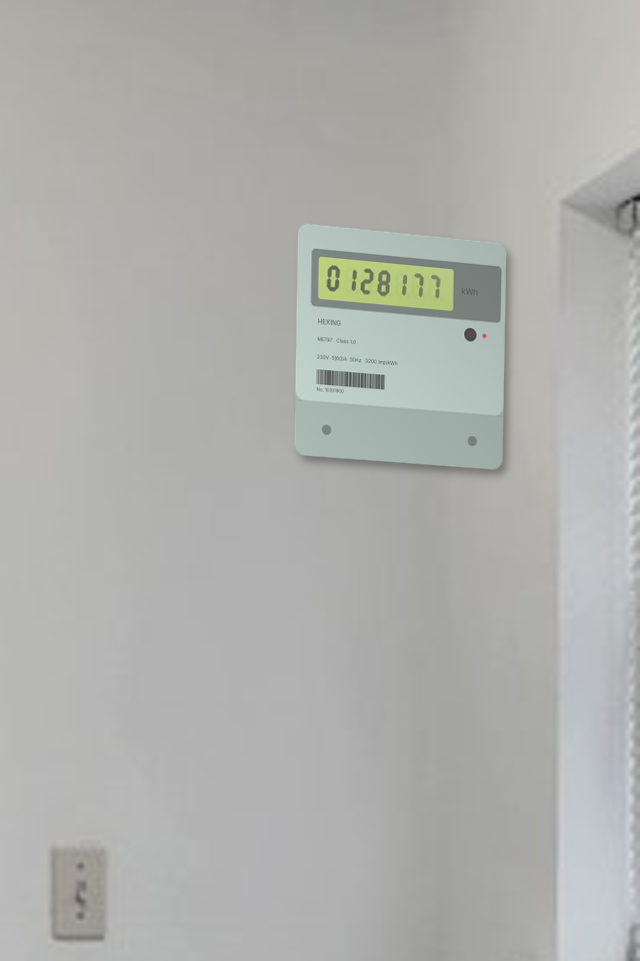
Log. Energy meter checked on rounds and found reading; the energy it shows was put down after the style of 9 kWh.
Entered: 128177 kWh
